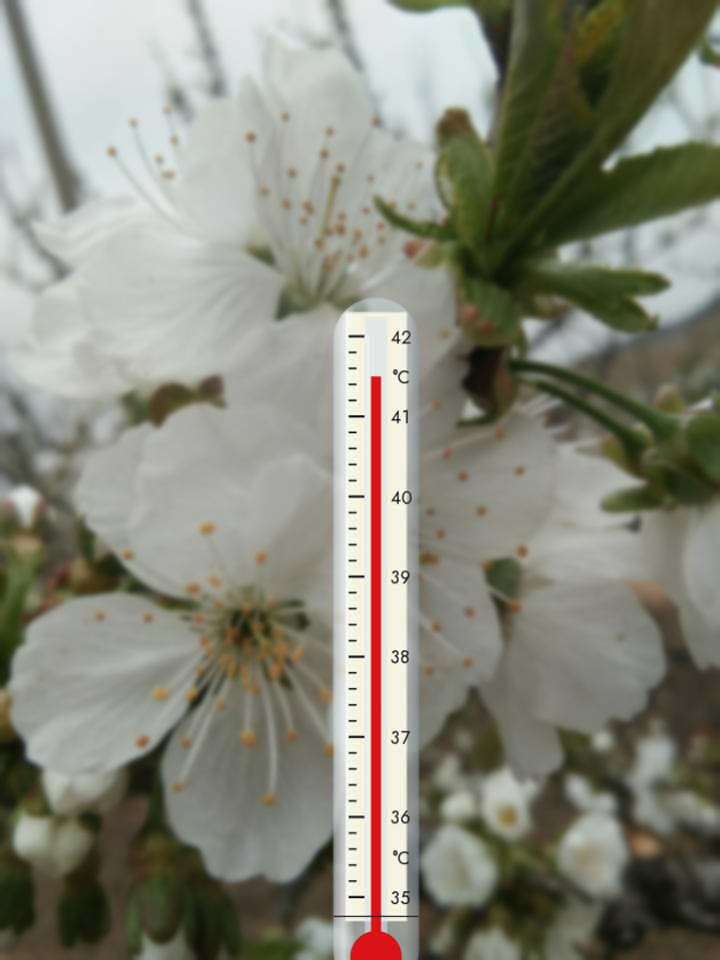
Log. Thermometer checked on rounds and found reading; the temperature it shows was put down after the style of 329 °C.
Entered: 41.5 °C
